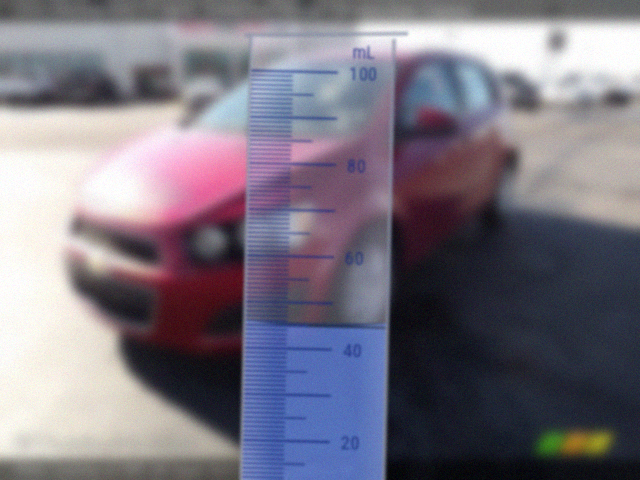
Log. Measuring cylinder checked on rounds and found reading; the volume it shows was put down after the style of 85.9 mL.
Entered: 45 mL
